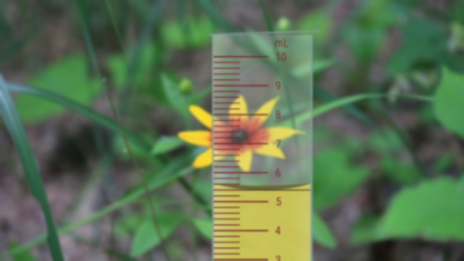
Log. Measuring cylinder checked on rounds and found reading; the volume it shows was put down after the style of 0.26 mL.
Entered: 5.4 mL
